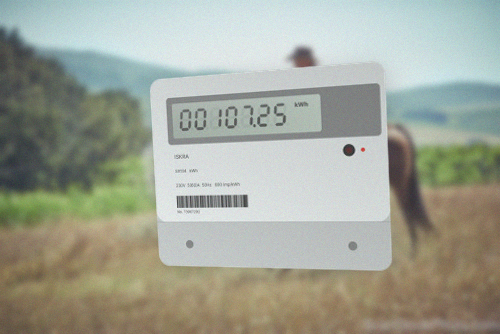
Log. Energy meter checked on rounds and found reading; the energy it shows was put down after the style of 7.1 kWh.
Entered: 107.25 kWh
